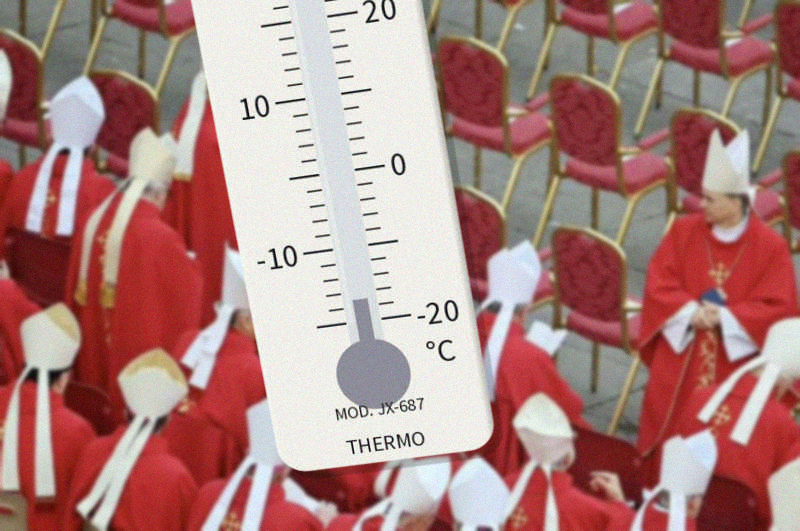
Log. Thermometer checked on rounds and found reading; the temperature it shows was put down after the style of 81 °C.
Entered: -17 °C
